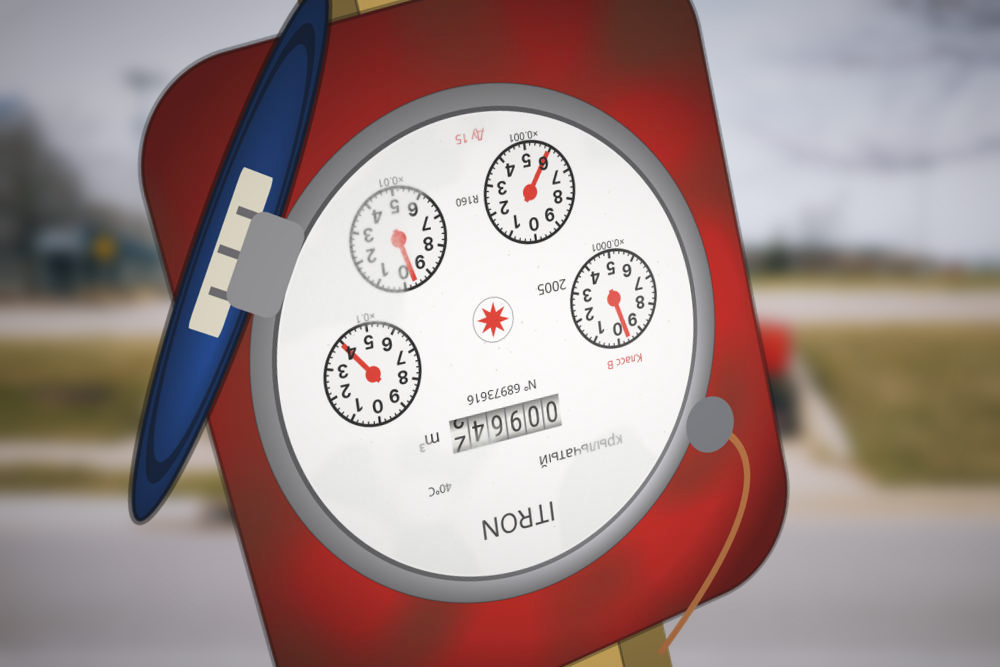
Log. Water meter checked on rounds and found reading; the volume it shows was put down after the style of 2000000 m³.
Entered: 9642.3959 m³
